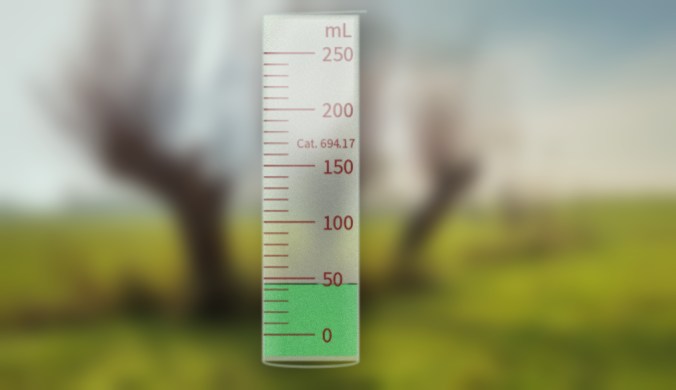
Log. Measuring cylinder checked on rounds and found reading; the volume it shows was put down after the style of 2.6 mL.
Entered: 45 mL
